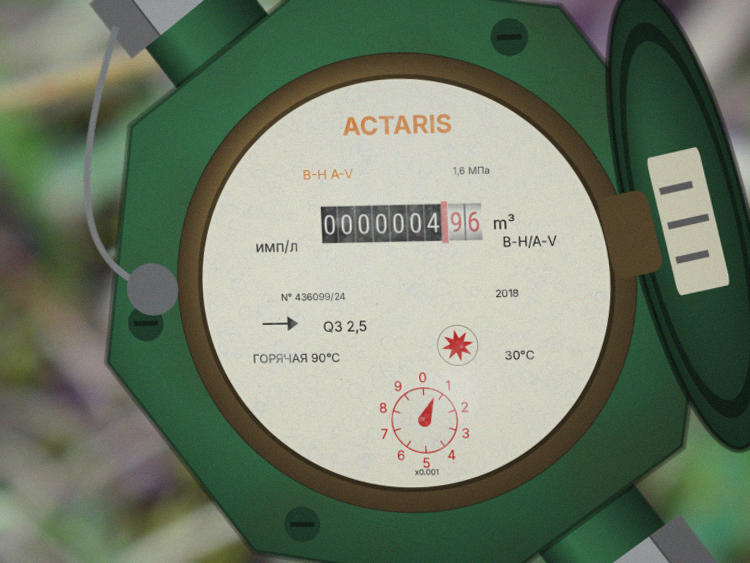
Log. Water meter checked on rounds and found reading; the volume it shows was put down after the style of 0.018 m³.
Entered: 4.960 m³
